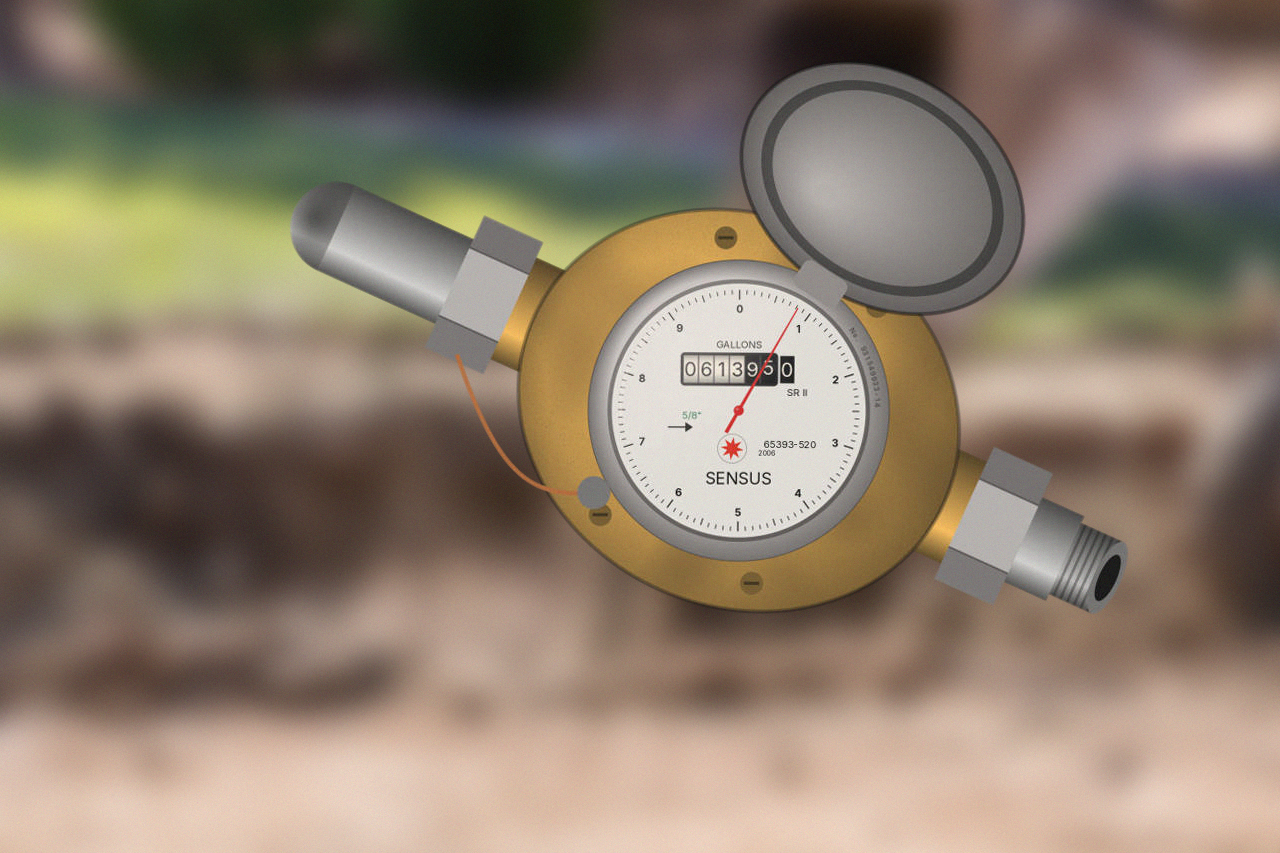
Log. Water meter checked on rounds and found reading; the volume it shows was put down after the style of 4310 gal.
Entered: 613950.8 gal
